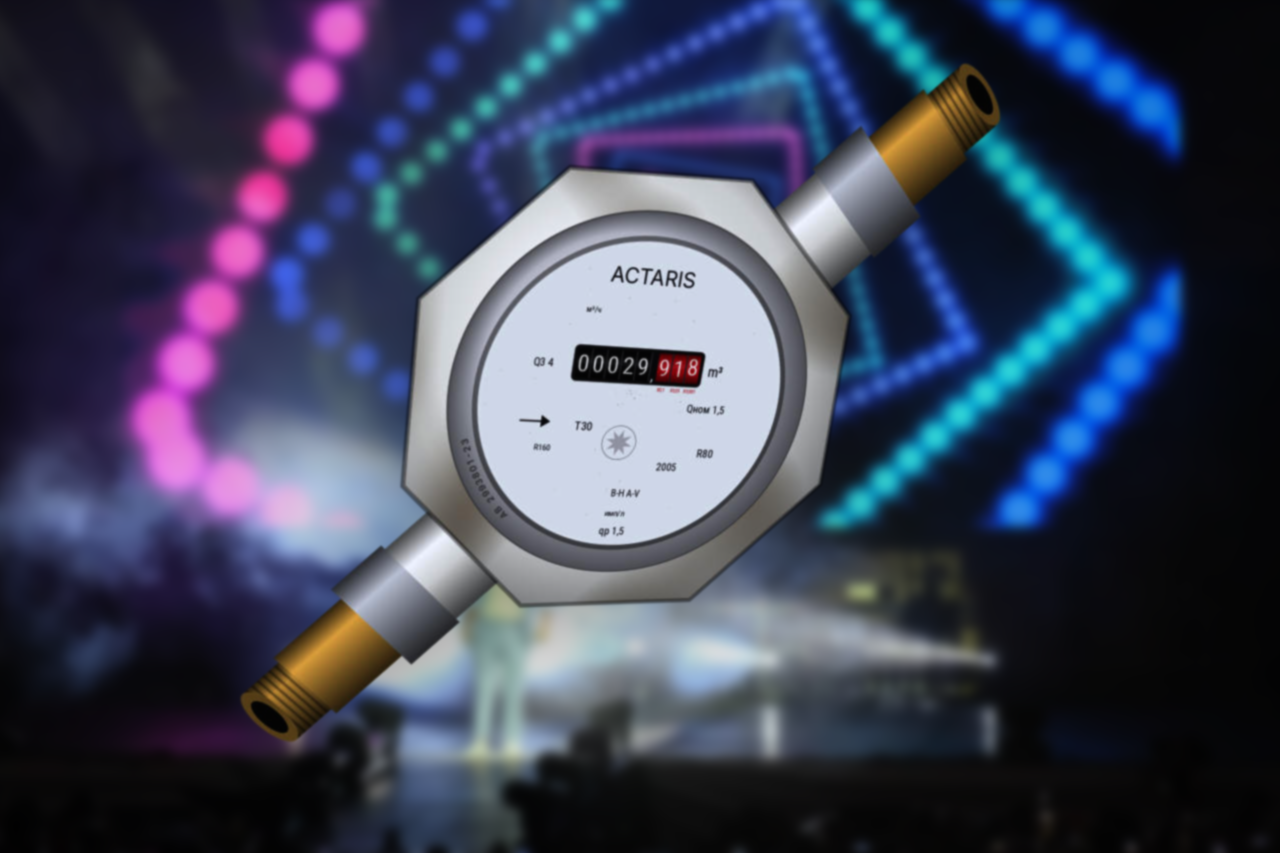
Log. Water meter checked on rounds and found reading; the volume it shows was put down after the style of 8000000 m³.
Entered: 29.918 m³
